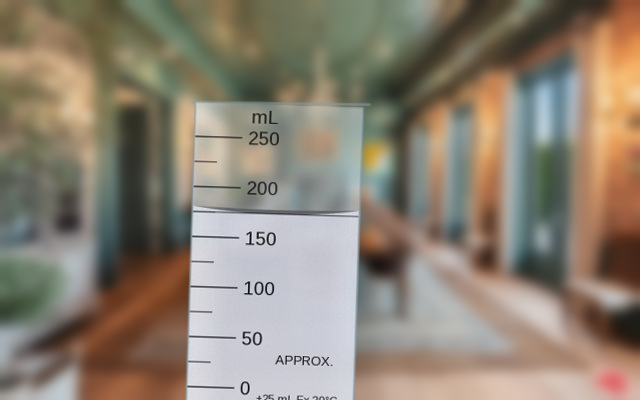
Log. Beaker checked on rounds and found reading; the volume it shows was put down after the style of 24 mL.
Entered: 175 mL
